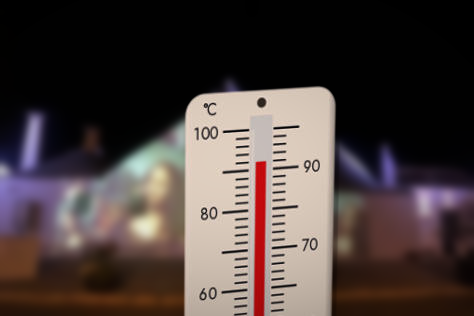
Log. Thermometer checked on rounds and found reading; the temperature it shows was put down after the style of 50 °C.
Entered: 92 °C
